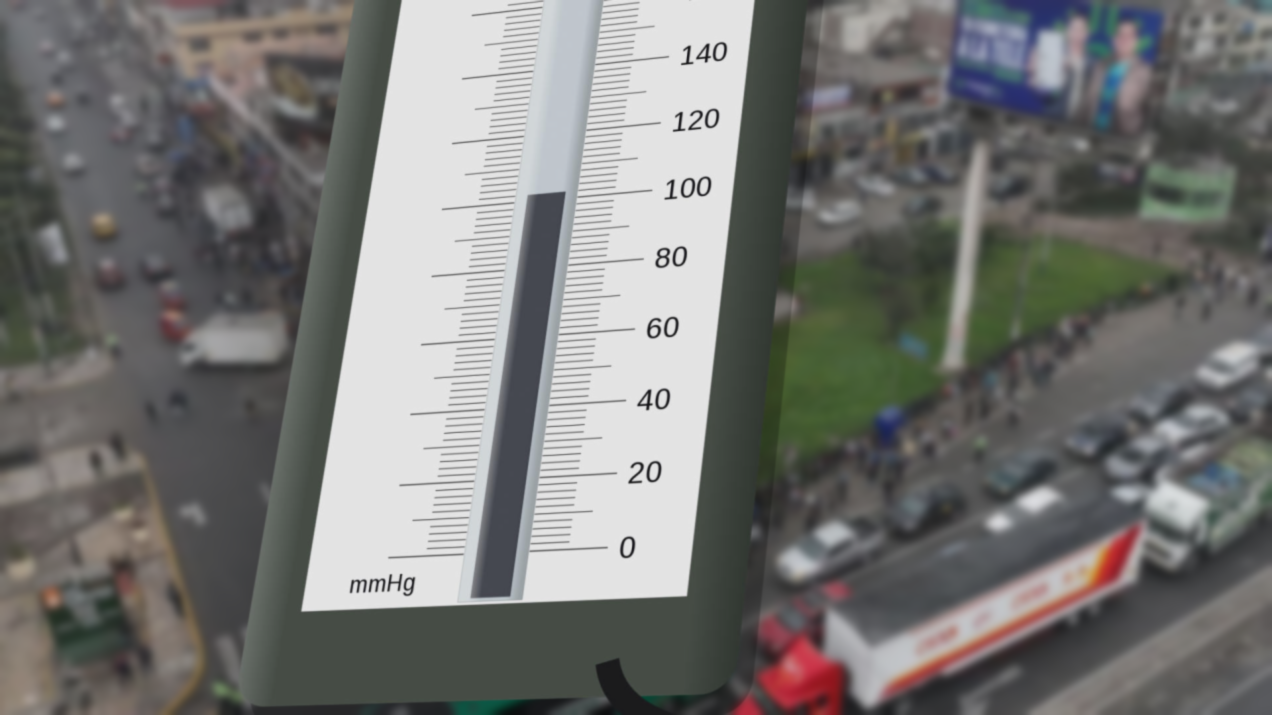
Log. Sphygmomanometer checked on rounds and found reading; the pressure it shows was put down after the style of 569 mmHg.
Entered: 102 mmHg
